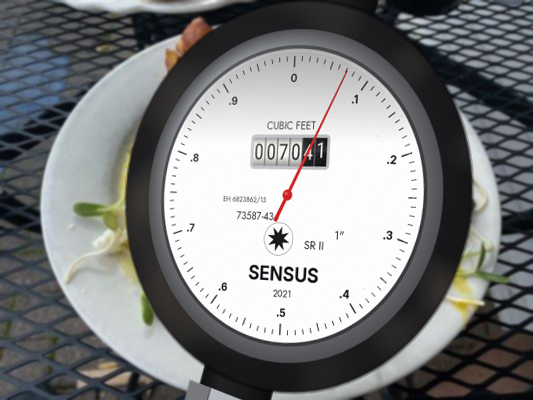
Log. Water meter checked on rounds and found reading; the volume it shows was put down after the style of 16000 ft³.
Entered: 7041.07 ft³
